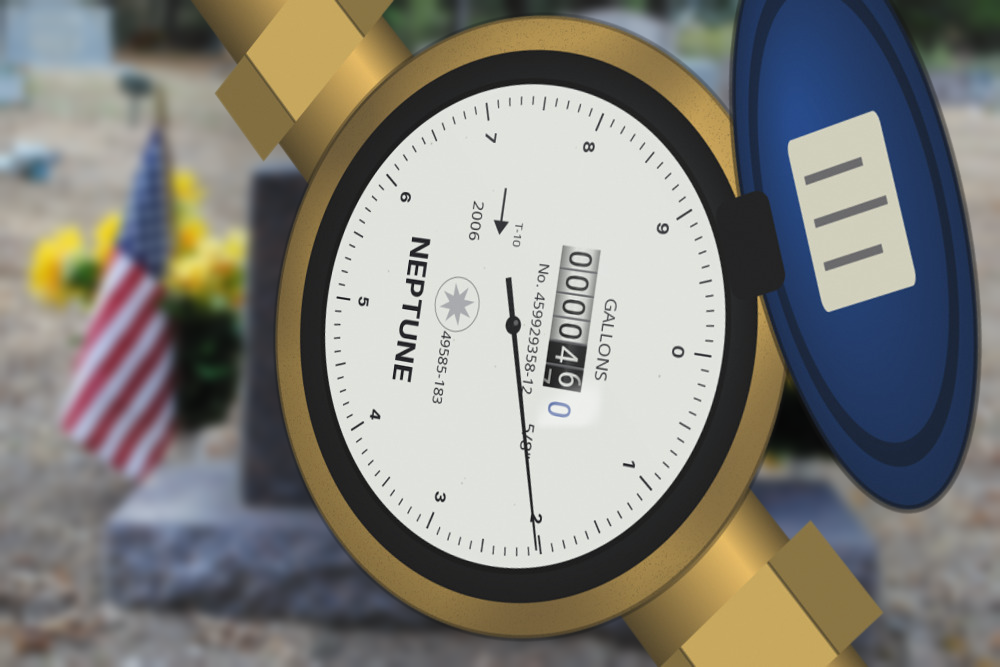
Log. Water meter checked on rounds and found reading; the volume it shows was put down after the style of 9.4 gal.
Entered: 462.0 gal
